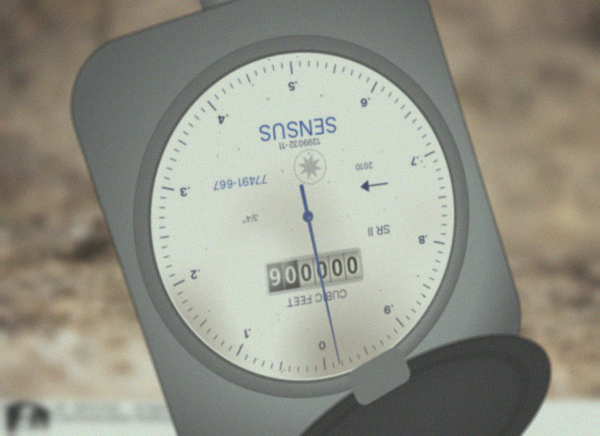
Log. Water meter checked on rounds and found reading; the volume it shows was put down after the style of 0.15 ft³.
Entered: 5.98 ft³
